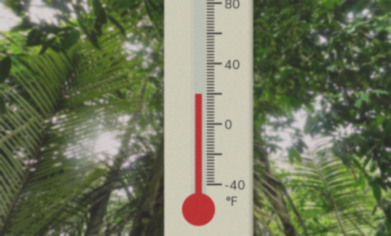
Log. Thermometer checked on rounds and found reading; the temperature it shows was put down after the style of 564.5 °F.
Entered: 20 °F
